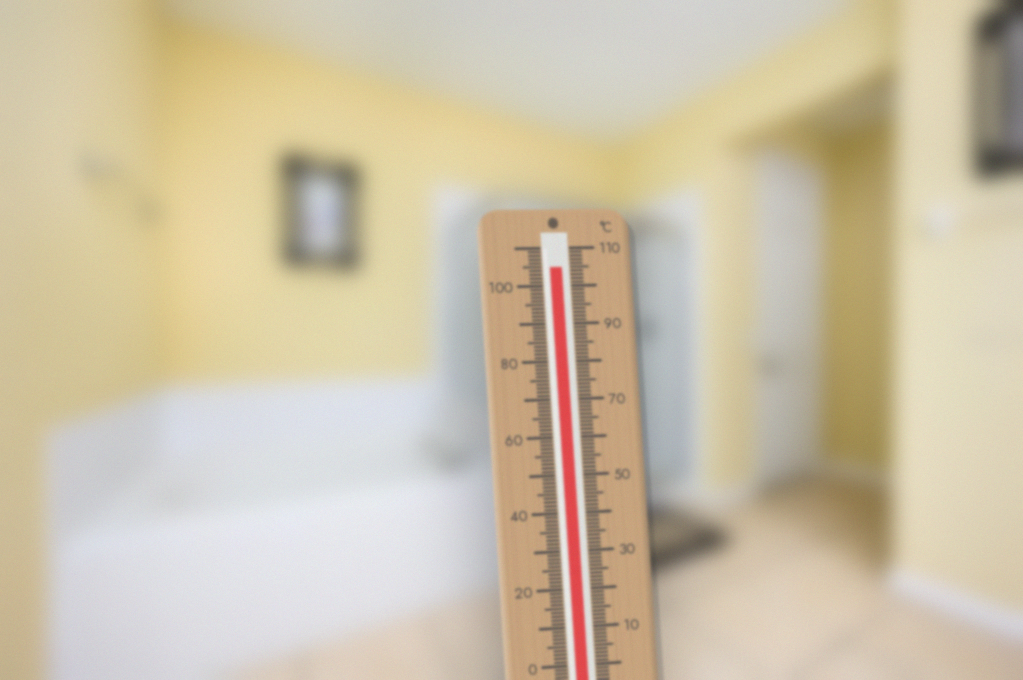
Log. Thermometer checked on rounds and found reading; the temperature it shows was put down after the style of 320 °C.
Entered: 105 °C
